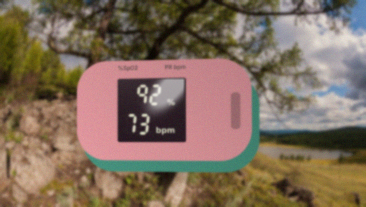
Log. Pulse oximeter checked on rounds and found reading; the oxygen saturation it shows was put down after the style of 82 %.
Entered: 92 %
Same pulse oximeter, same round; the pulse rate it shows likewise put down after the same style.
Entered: 73 bpm
